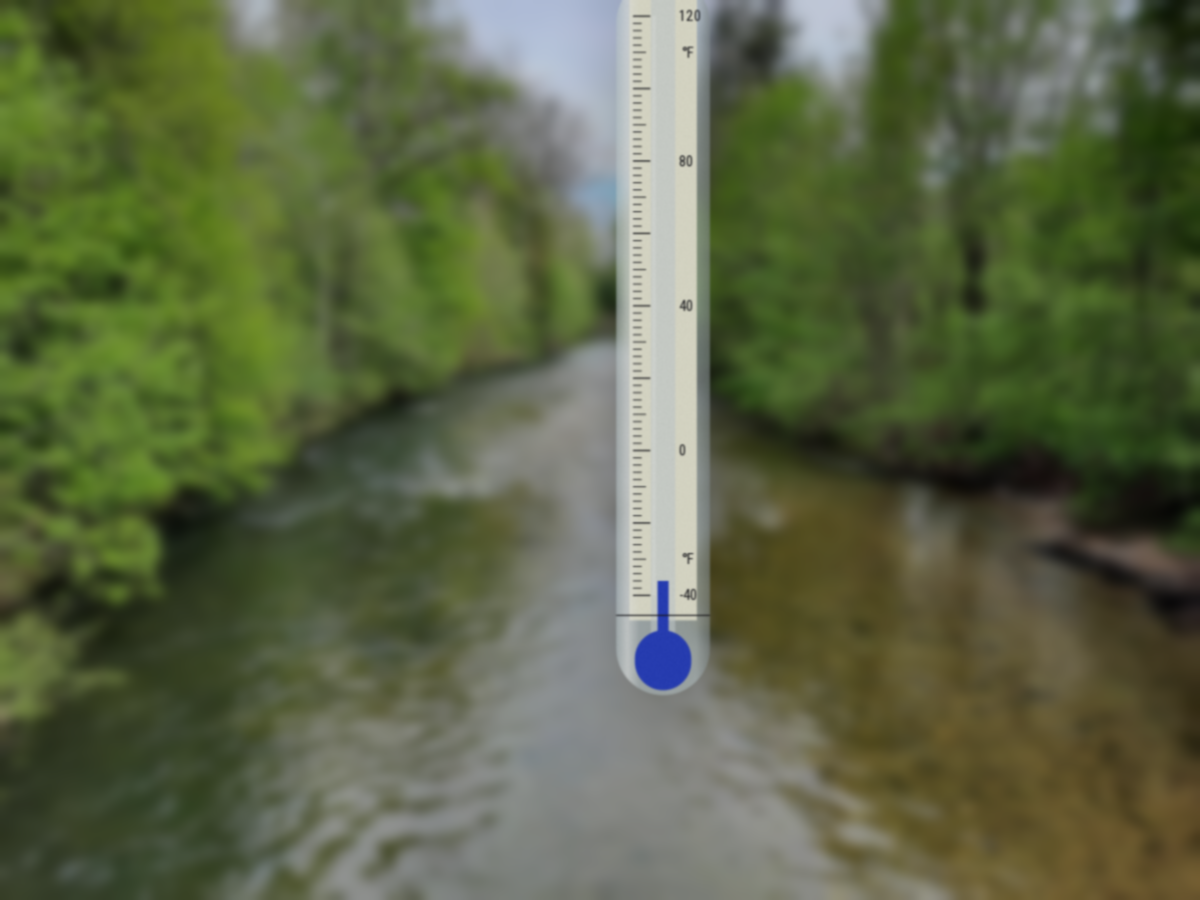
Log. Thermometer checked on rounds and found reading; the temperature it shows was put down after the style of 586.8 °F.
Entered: -36 °F
